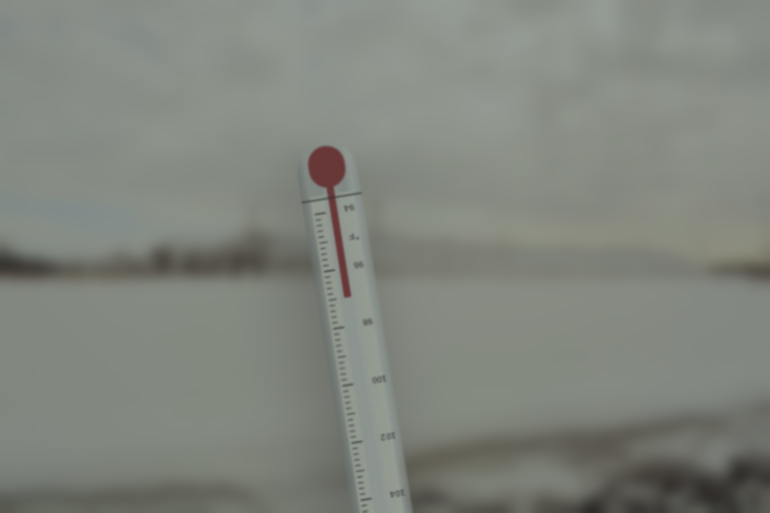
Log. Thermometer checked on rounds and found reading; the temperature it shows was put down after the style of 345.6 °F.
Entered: 97 °F
